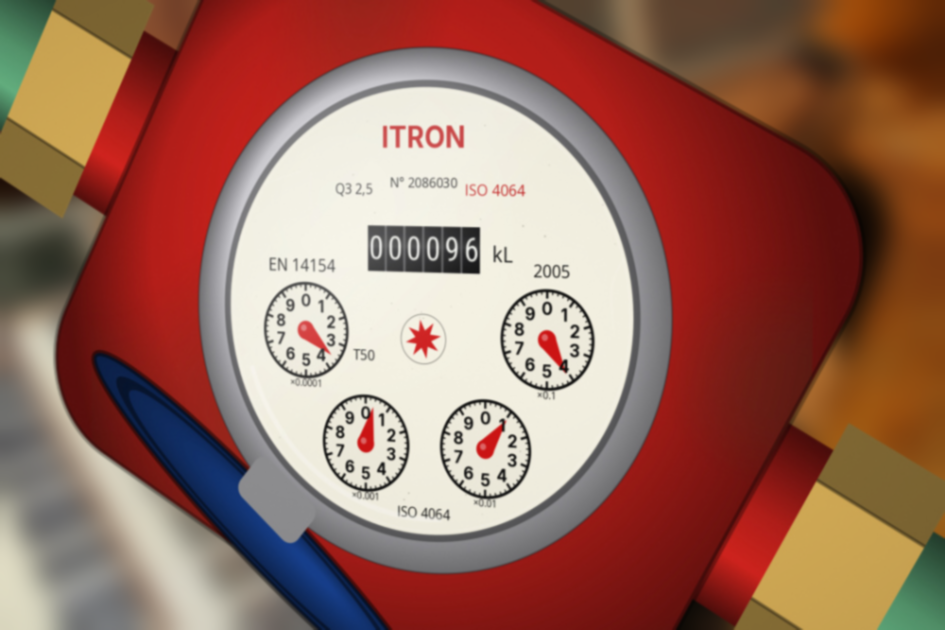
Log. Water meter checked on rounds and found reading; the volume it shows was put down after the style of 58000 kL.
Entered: 96.4103 kL
